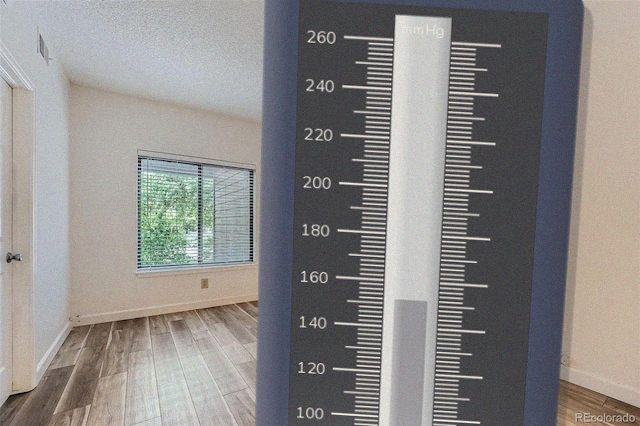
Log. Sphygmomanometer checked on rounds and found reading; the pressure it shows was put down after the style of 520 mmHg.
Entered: 152 mmHg
